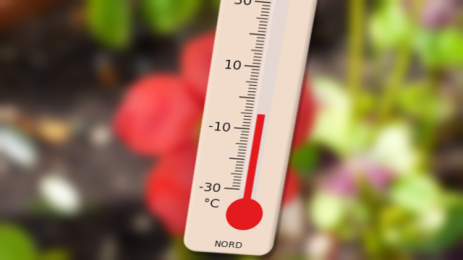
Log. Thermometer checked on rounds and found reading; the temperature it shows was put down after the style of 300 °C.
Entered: -5 °C
